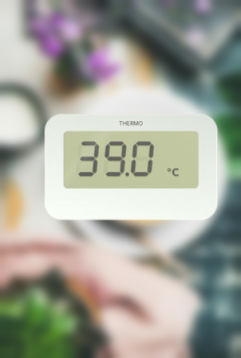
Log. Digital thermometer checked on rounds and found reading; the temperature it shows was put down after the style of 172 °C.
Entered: 39.0 °C
